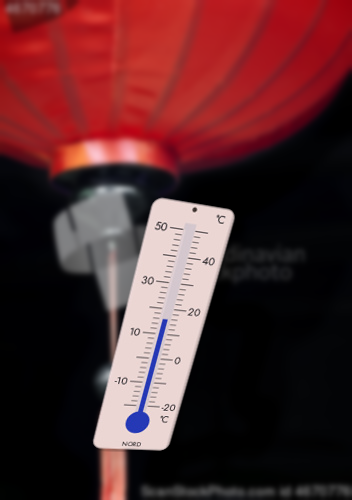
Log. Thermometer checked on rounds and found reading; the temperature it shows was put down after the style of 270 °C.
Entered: 16 °C
